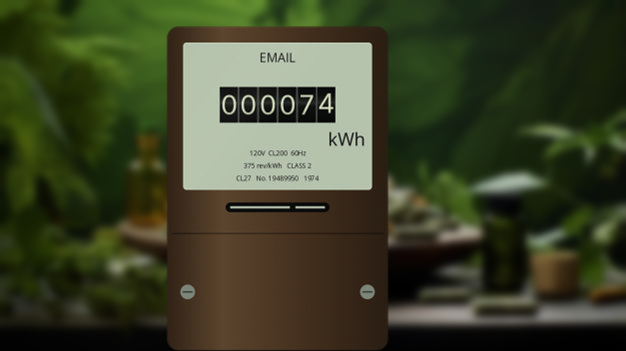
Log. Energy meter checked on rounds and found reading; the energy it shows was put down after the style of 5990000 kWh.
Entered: 74 kWh
